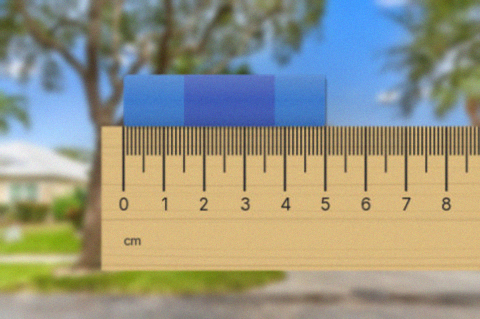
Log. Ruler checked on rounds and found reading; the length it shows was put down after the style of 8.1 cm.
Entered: 5 cm
